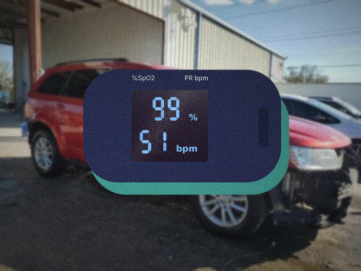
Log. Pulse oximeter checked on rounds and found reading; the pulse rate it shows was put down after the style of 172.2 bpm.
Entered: 51 bpm
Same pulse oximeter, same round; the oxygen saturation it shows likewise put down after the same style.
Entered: 99 %
